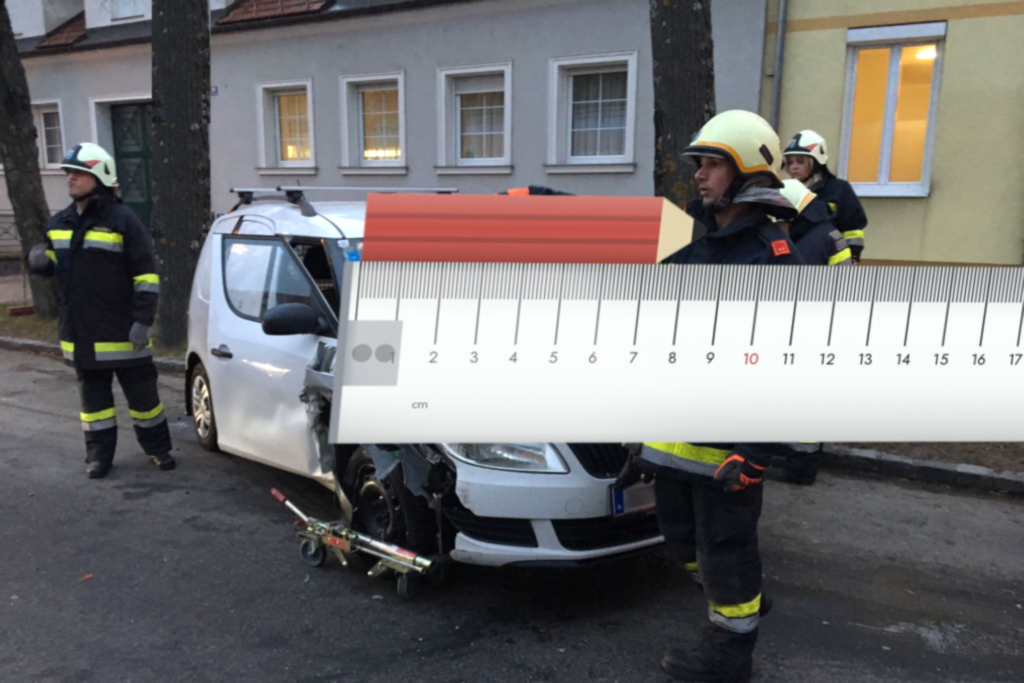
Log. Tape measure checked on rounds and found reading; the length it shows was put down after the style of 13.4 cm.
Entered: 8.5 cm
